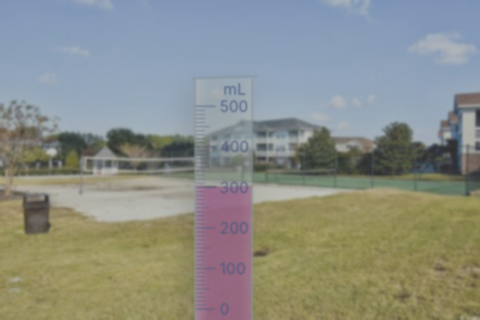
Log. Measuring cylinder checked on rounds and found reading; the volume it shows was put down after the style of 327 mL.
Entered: 300 mL
